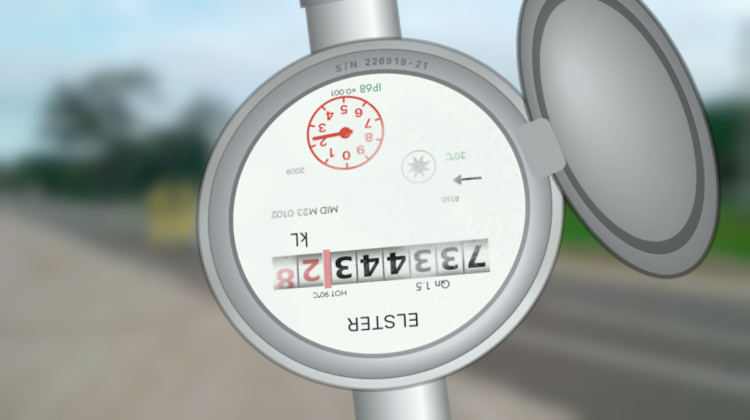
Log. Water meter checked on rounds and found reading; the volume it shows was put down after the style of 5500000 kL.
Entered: 733443.282 kL
